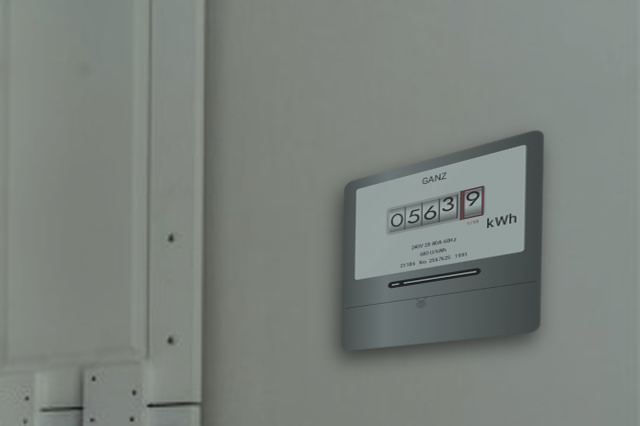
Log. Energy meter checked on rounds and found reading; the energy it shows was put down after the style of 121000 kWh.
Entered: 563.9 kWh
